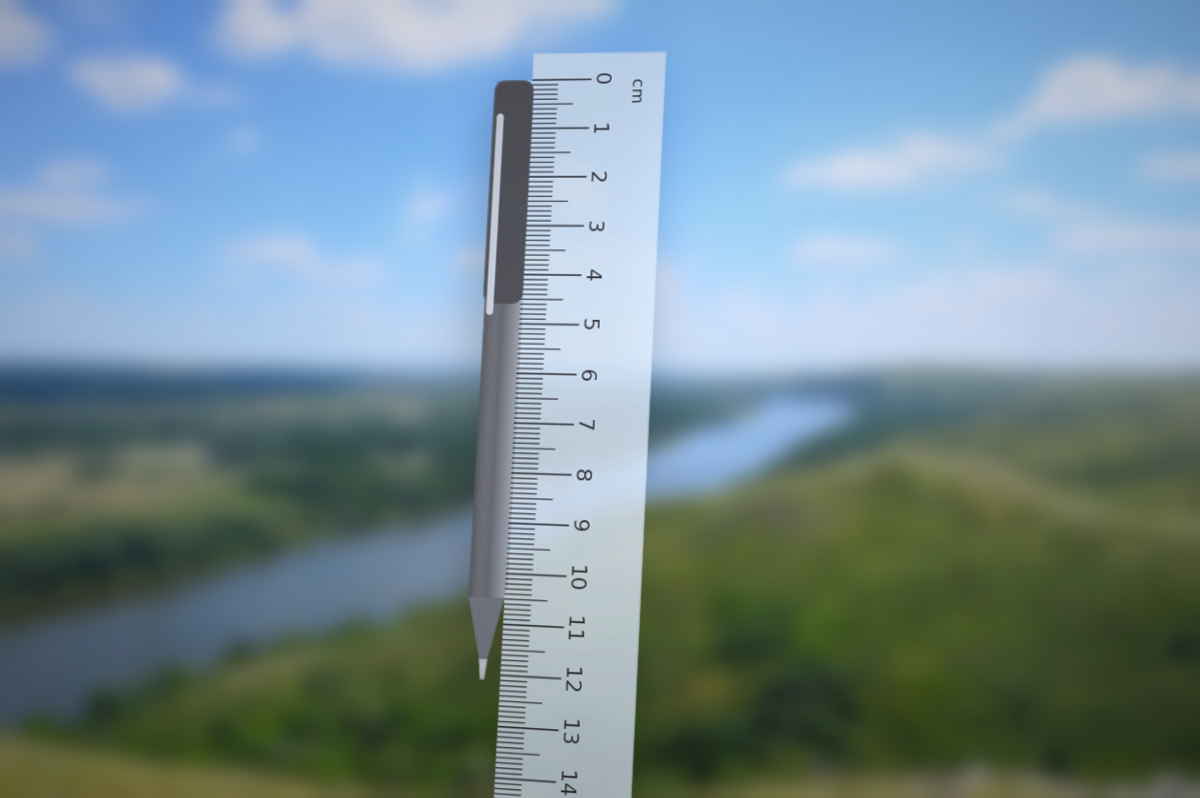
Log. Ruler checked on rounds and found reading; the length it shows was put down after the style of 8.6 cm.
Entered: 12.1 cm
